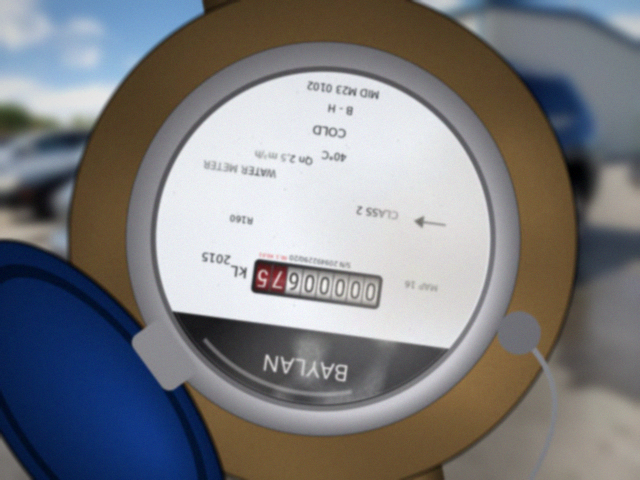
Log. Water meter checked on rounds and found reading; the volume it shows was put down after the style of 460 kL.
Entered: 6.75 kL
